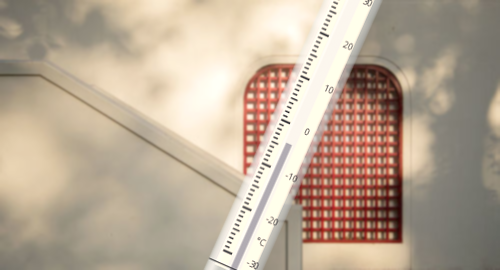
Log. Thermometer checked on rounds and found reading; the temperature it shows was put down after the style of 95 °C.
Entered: -4 °C
